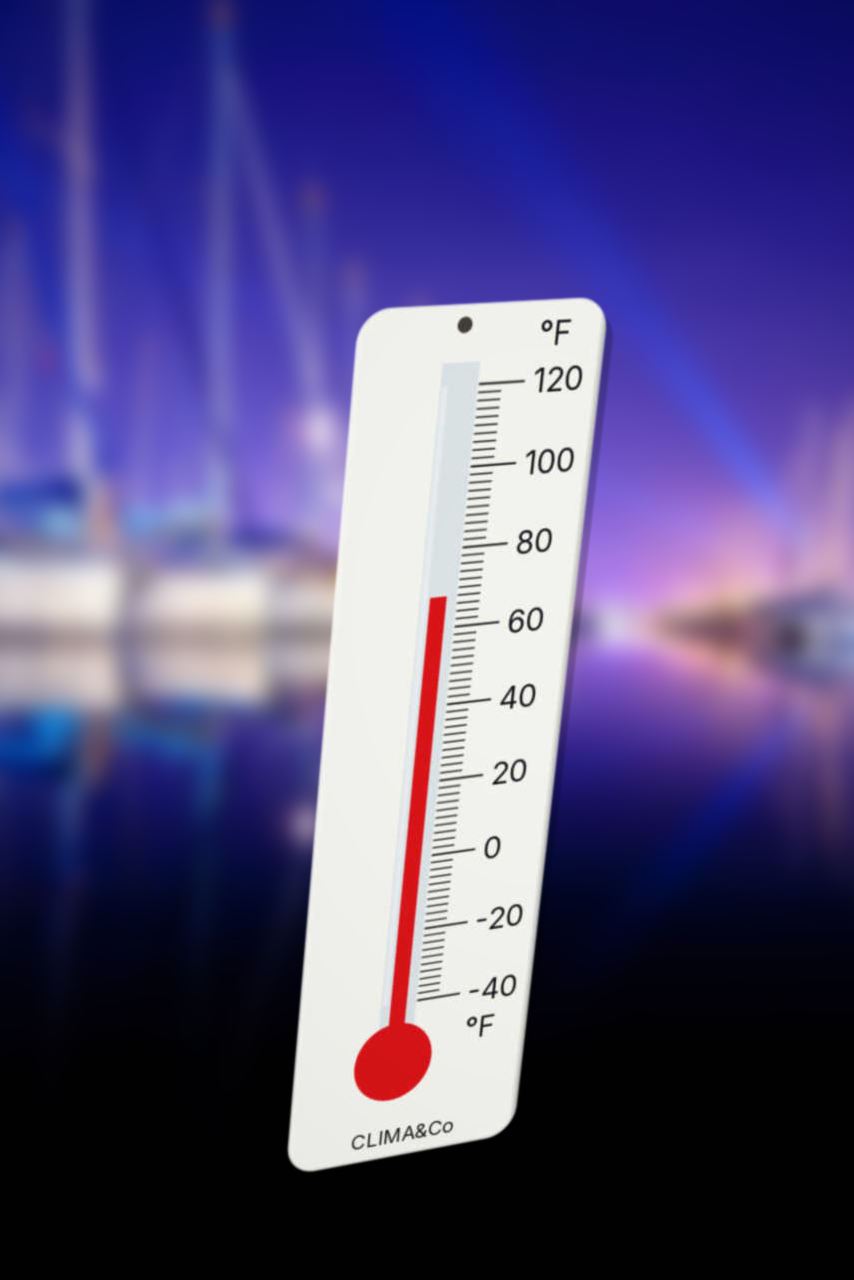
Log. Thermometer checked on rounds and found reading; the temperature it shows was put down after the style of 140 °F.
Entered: 68 °F
